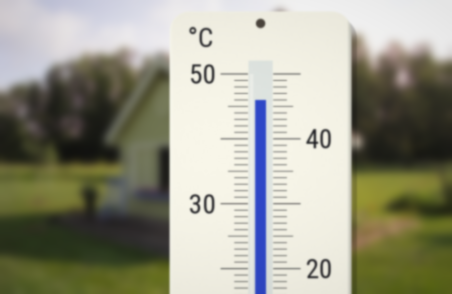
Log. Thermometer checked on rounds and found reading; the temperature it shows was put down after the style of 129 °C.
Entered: 46 °C
